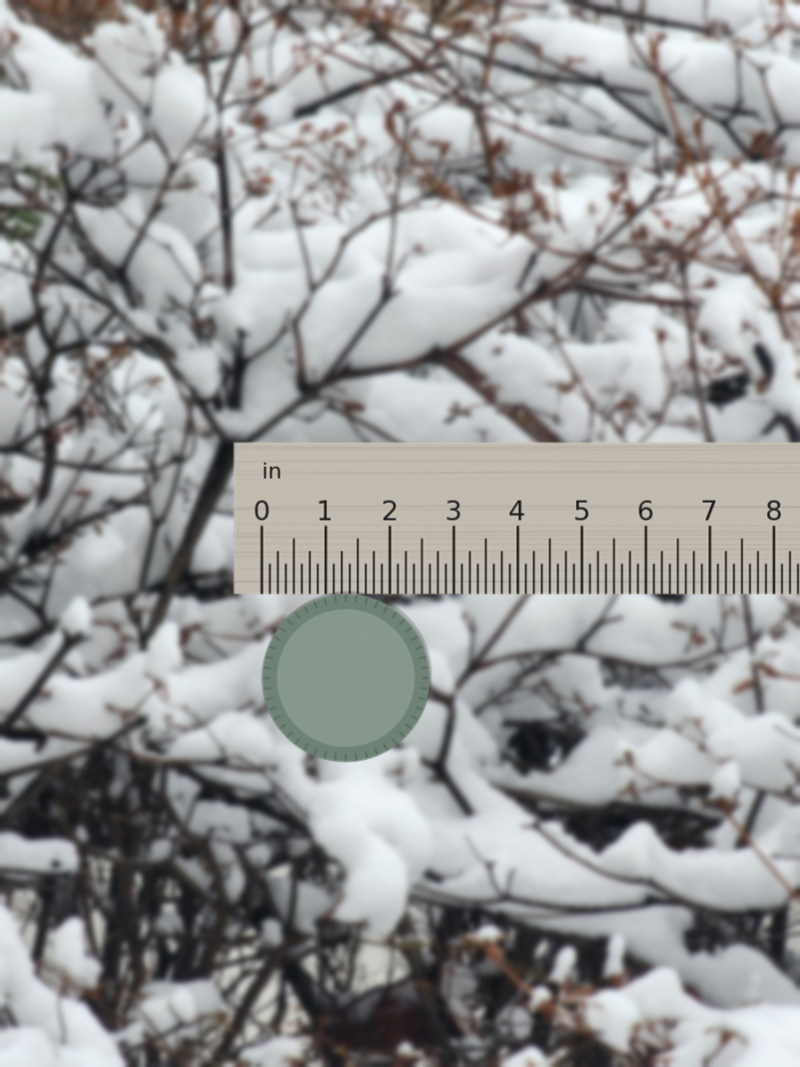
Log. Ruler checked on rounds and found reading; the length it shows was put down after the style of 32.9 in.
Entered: 2.625 in
